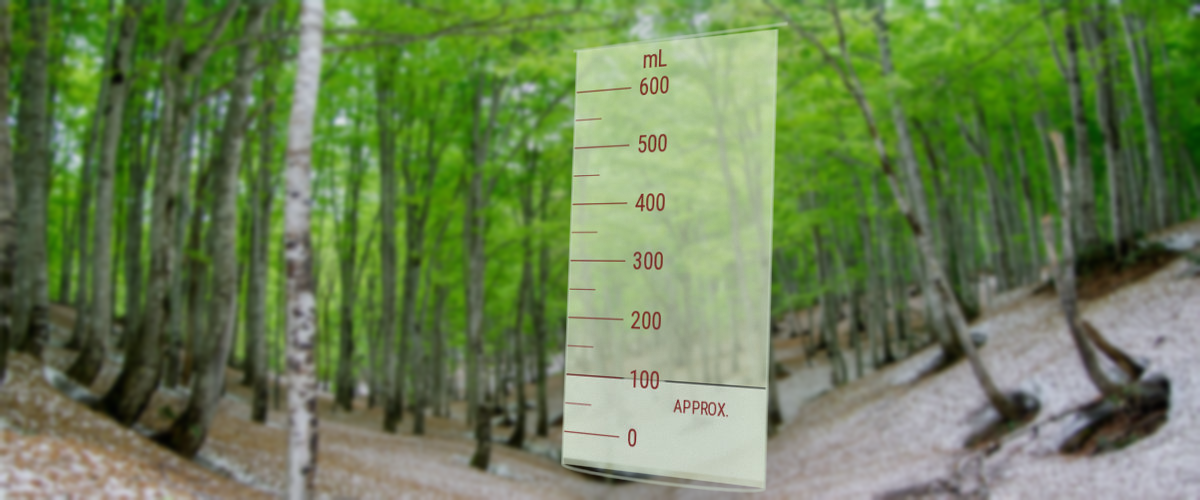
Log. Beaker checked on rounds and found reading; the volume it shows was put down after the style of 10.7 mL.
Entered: 100 mL
